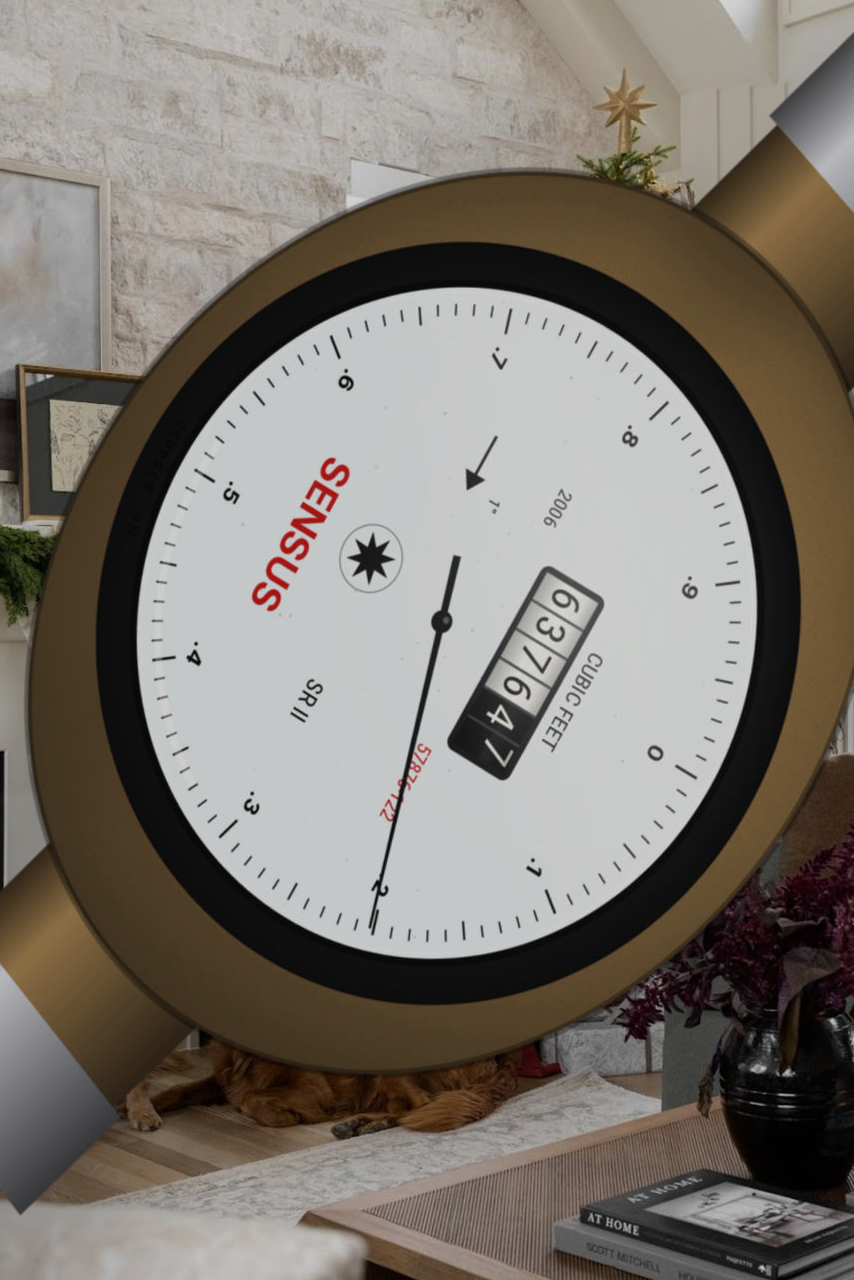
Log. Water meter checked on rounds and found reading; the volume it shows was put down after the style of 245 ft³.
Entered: 637647.20 ft³
